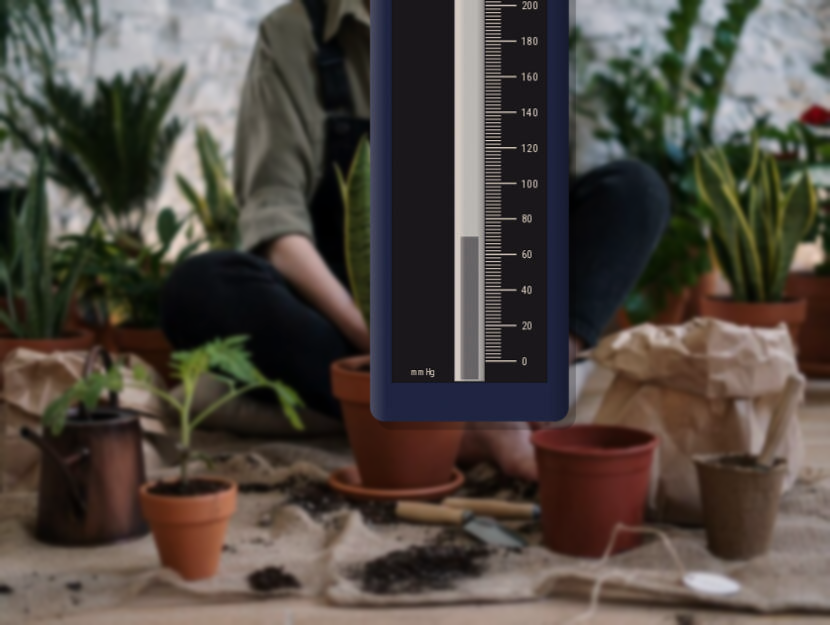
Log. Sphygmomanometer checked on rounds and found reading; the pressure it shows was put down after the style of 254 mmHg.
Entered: 70 mmHg
